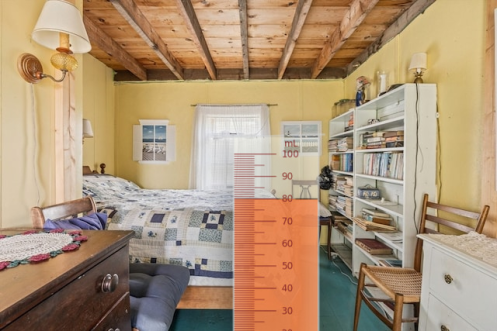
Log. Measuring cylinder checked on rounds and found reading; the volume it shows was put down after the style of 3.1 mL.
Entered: 80 mL
